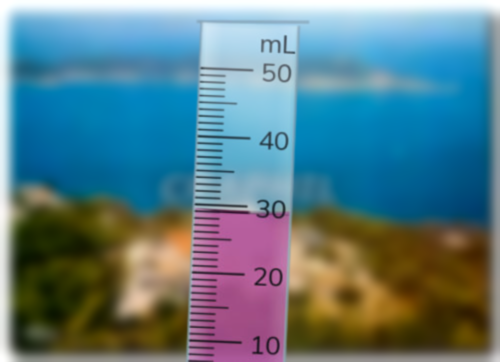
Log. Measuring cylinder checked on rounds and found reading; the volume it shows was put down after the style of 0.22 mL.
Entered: 29 mL
